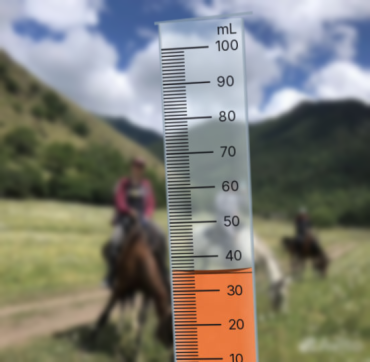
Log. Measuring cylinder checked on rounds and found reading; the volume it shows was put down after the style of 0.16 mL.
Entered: 35 mL
